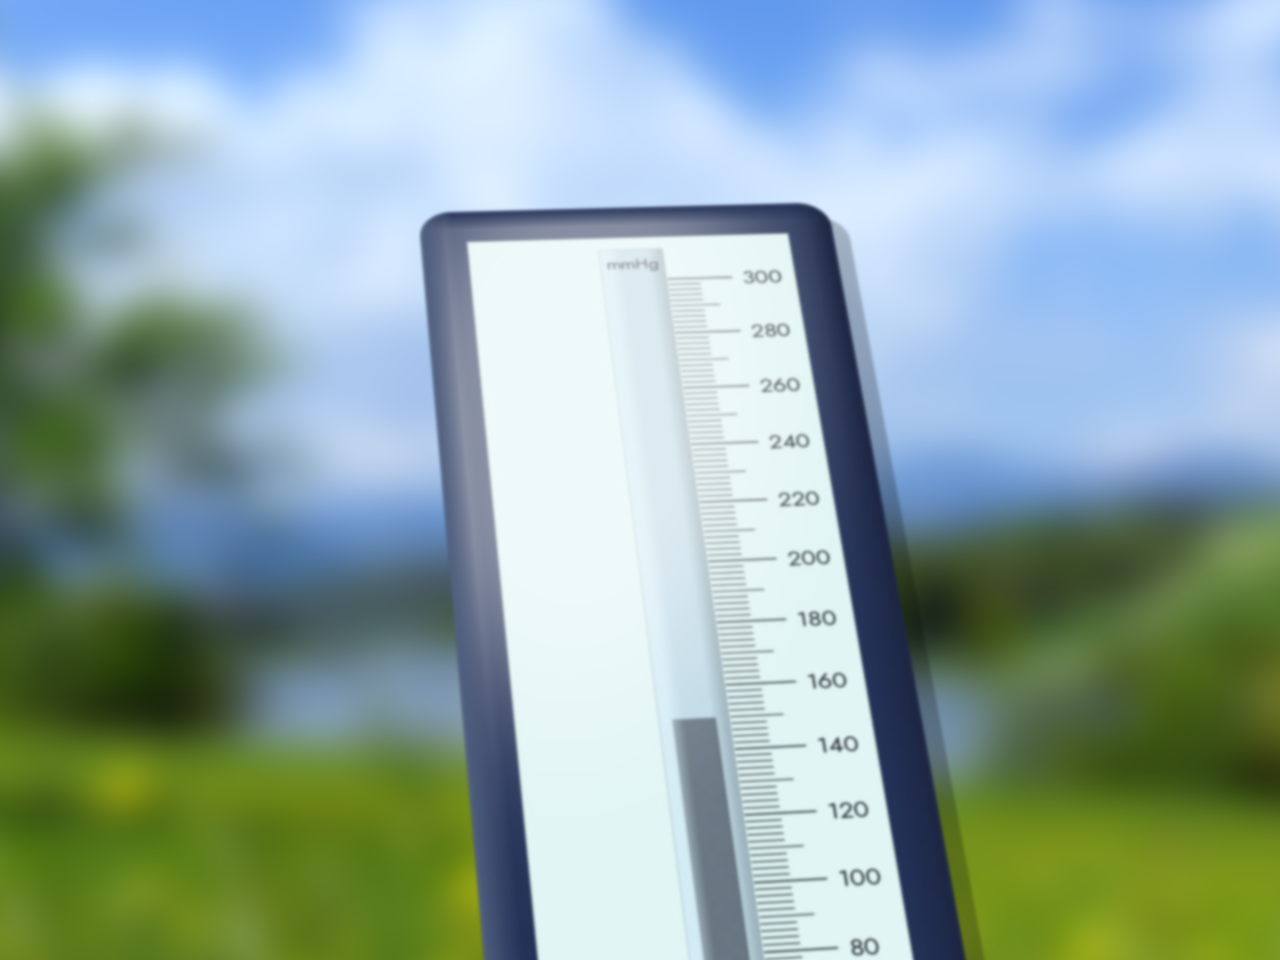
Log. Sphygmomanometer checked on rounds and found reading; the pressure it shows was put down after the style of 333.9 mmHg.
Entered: 150 mmHg
